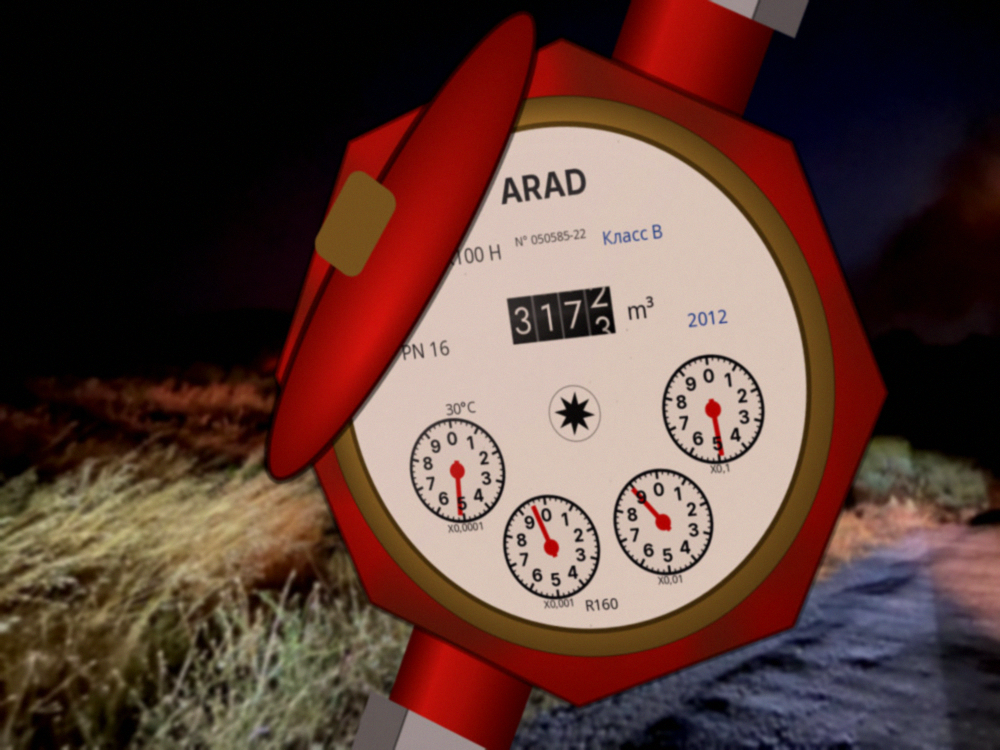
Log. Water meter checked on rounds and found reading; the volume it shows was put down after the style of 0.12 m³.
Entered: 3172.4895 m³
